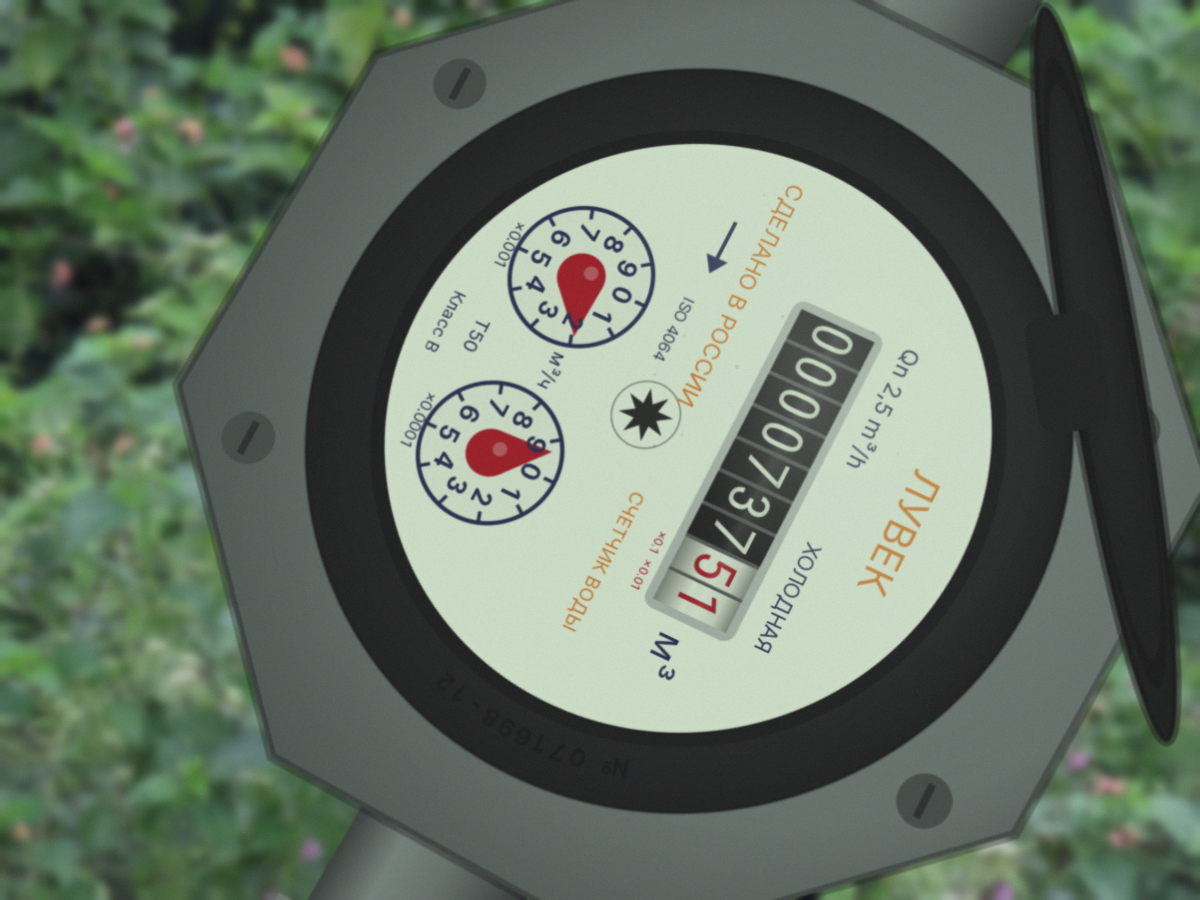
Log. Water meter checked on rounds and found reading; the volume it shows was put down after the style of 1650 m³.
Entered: 737.5119 m³
